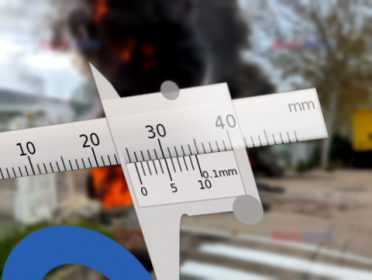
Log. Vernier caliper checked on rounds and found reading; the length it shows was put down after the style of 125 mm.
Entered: 25.6 mm
